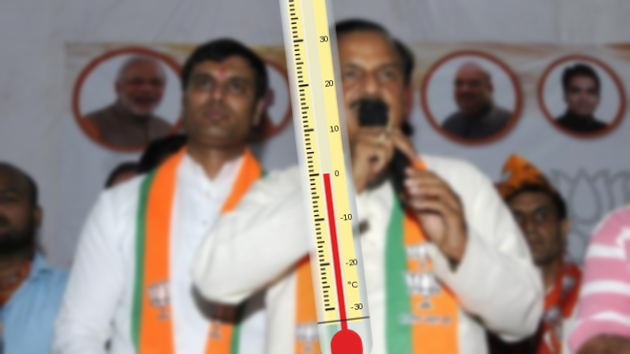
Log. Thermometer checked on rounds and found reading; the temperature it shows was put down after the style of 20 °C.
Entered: 0 °C
